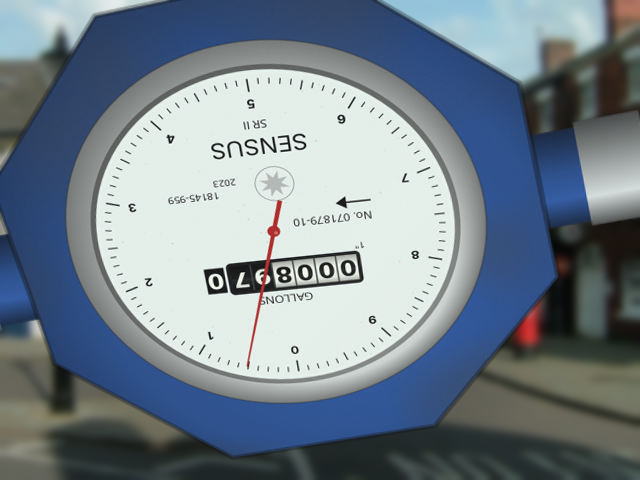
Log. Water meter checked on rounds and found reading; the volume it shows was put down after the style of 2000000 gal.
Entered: 8970.5 gal
